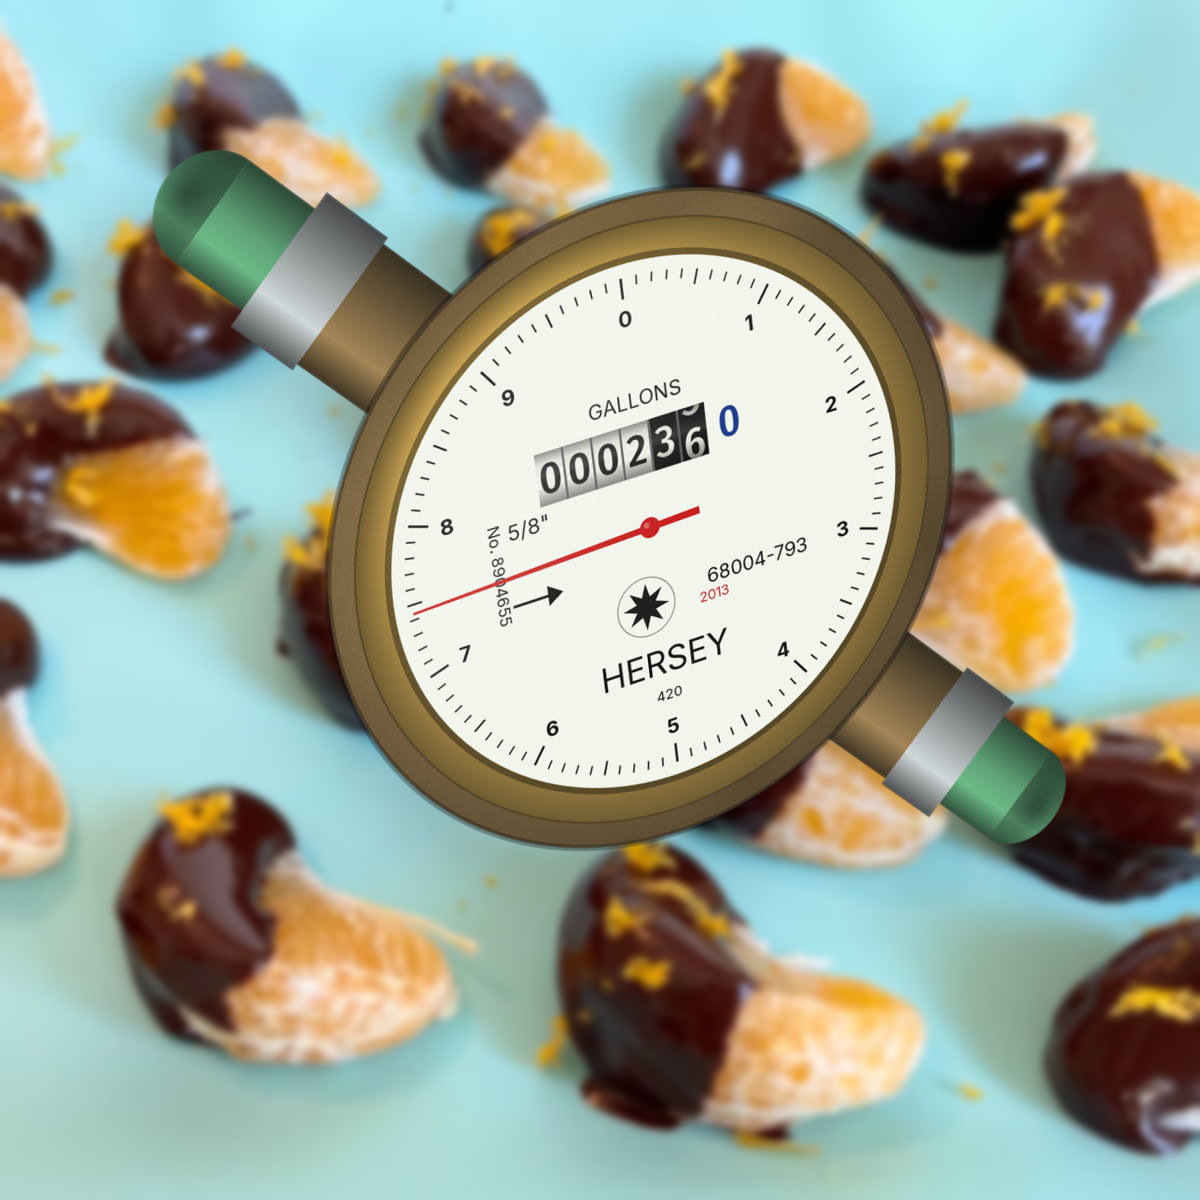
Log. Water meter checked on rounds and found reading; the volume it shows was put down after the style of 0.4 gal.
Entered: 2357.4 gal
